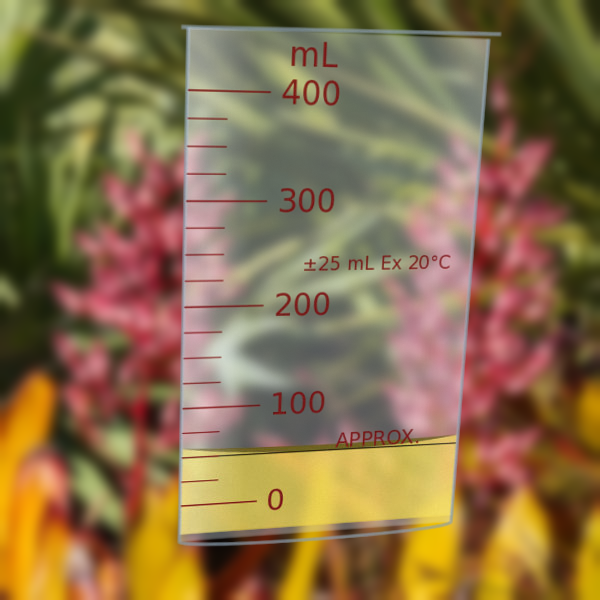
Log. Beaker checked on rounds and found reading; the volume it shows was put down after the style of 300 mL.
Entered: 50 mL
